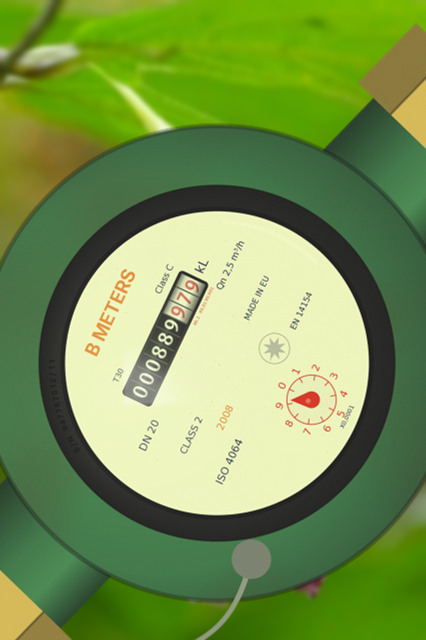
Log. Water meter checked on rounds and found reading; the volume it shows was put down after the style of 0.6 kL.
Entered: 889.9789 kL
